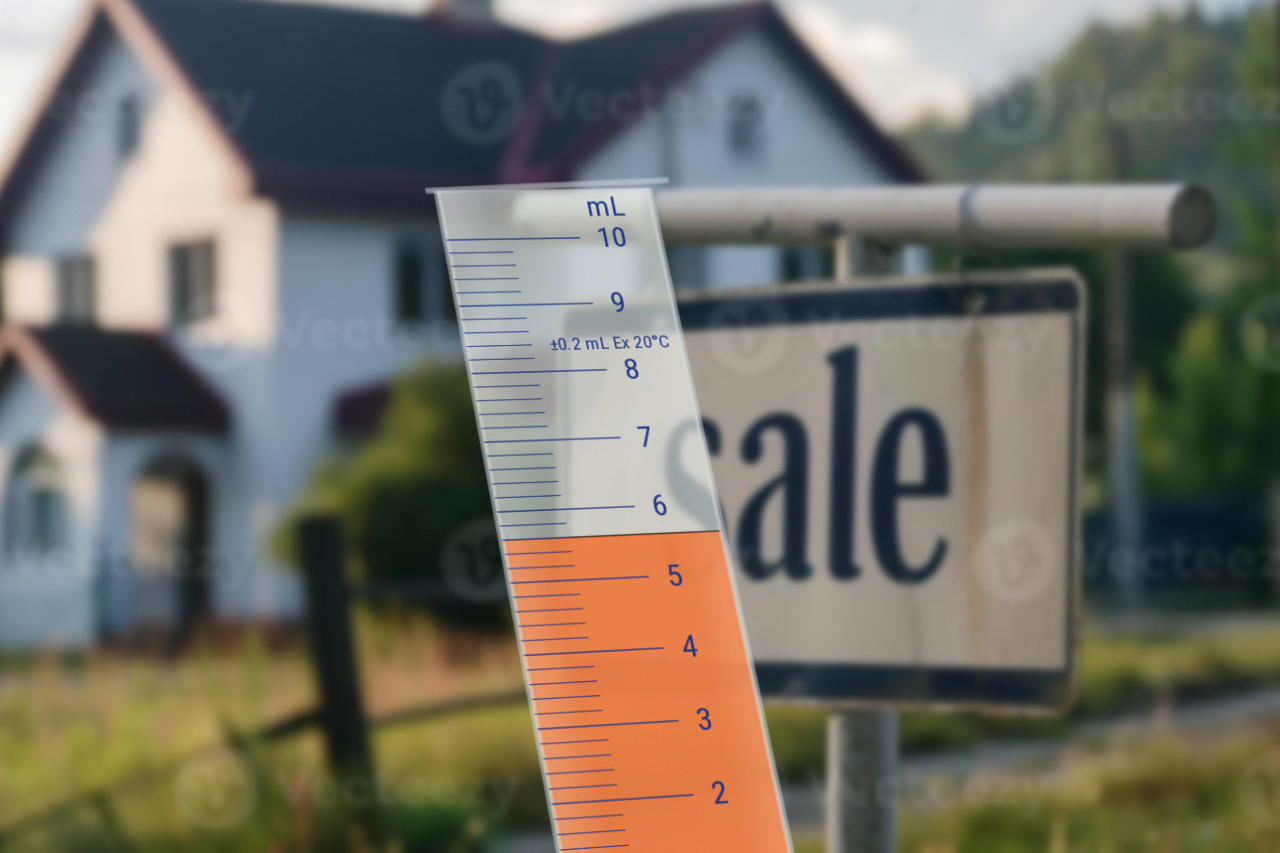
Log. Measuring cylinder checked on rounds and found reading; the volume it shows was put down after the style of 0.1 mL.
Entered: 5.6 mL
